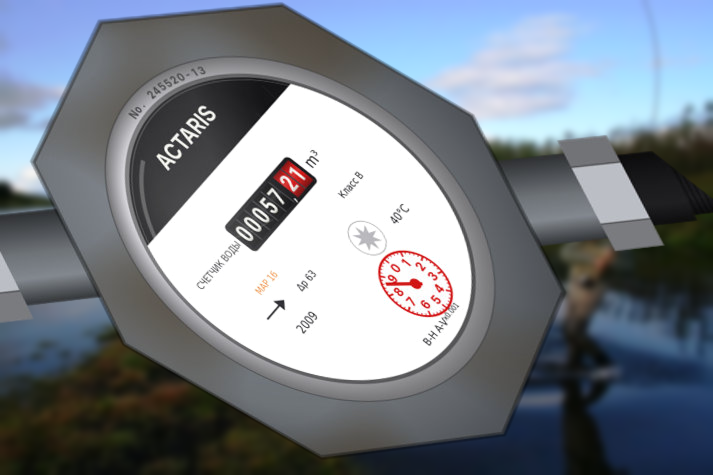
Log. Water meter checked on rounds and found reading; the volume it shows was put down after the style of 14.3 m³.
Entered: 57.218 m³
